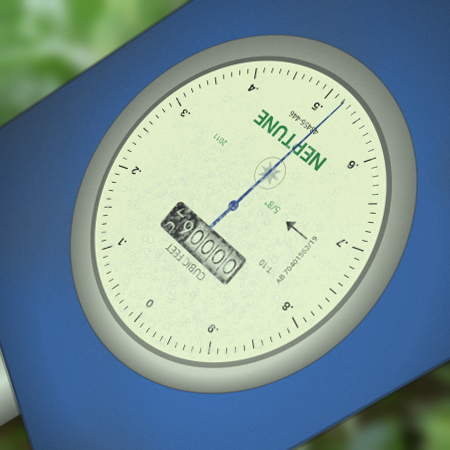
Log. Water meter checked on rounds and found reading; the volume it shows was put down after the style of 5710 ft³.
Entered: 66.52 ft³
